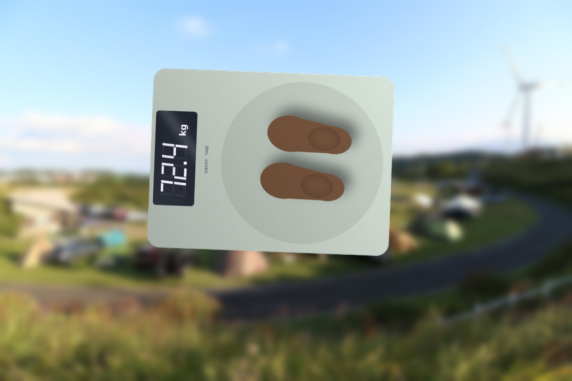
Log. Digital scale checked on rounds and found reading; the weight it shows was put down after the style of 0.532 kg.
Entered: 72.4 kg
